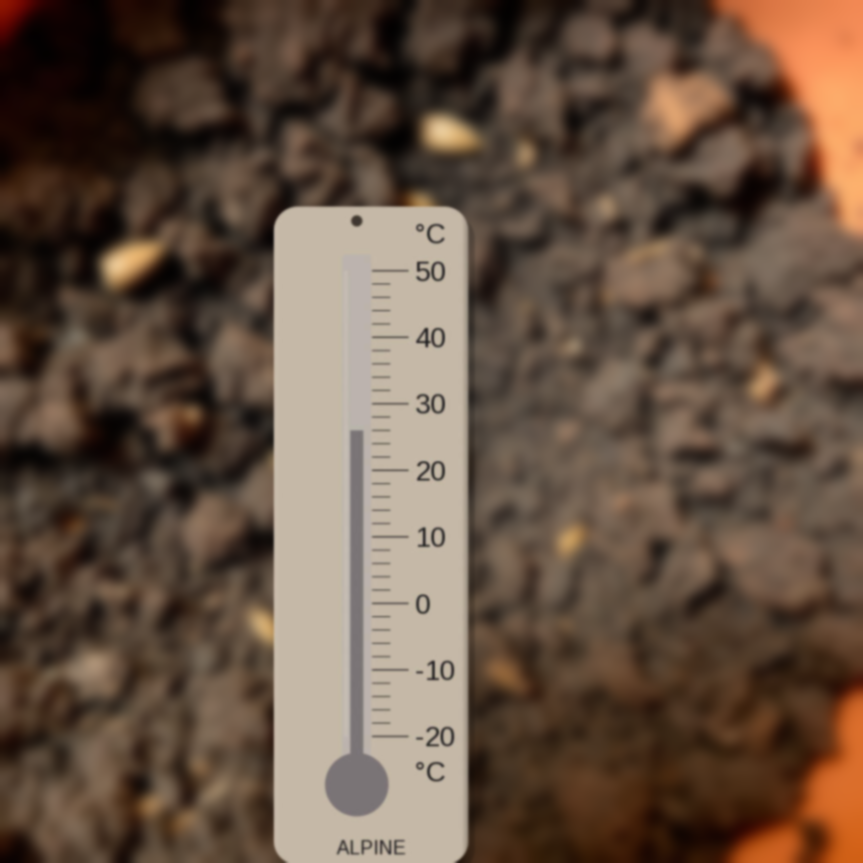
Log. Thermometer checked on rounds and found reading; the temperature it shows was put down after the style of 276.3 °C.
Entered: 26 °C
